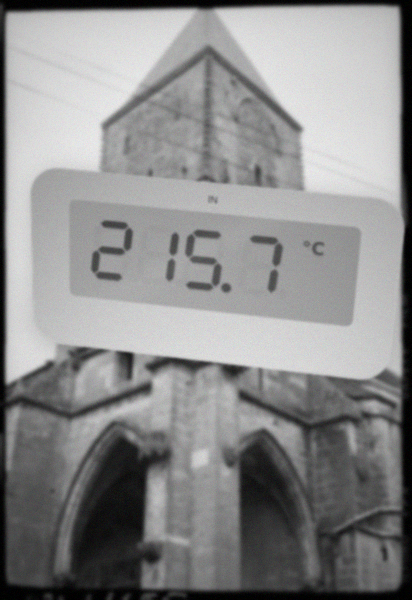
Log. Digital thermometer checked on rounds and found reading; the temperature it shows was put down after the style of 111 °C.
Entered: 215.7 °C
